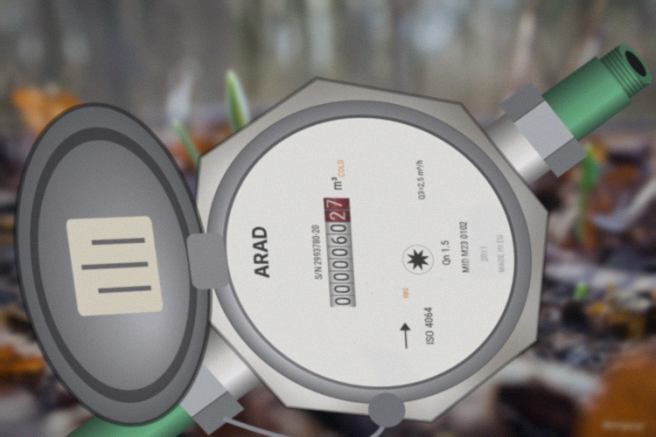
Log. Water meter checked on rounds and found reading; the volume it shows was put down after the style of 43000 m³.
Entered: 60.27 m³
